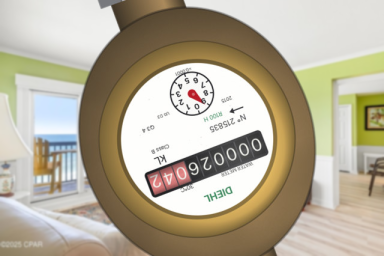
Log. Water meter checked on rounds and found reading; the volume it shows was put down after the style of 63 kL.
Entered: 26.0419 kL
